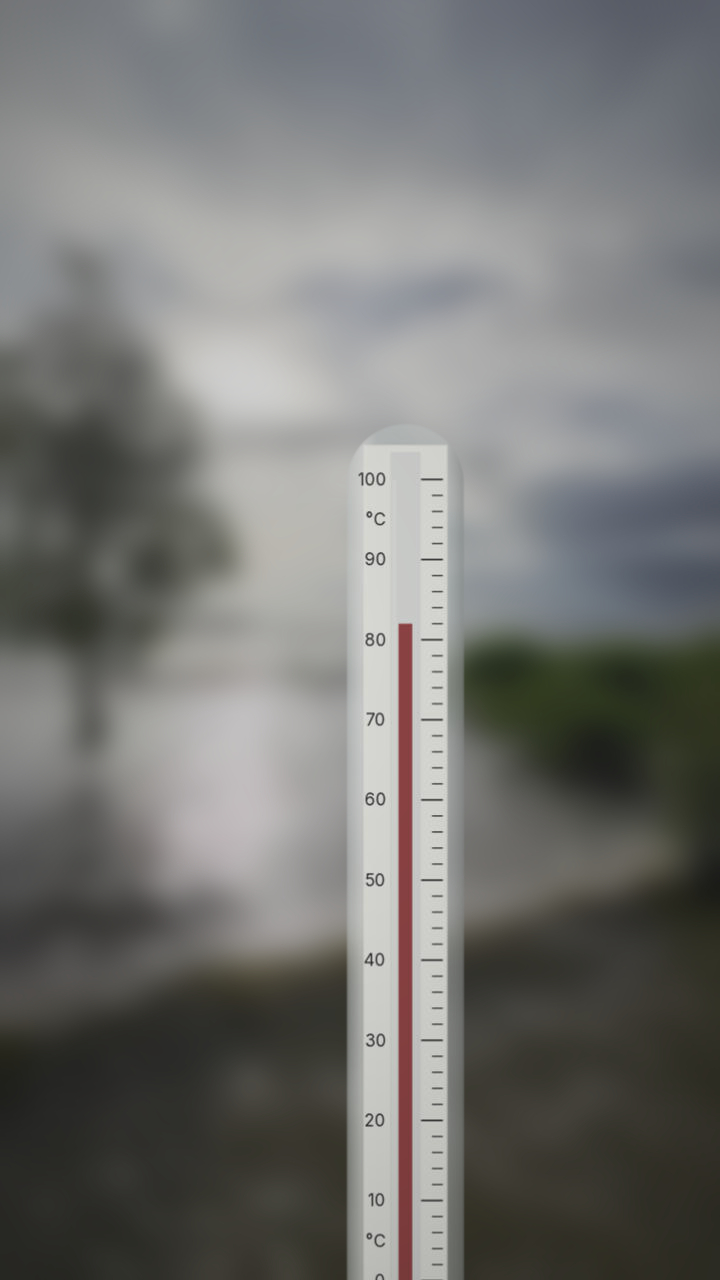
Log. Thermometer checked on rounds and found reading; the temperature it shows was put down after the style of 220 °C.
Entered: 82 °C
